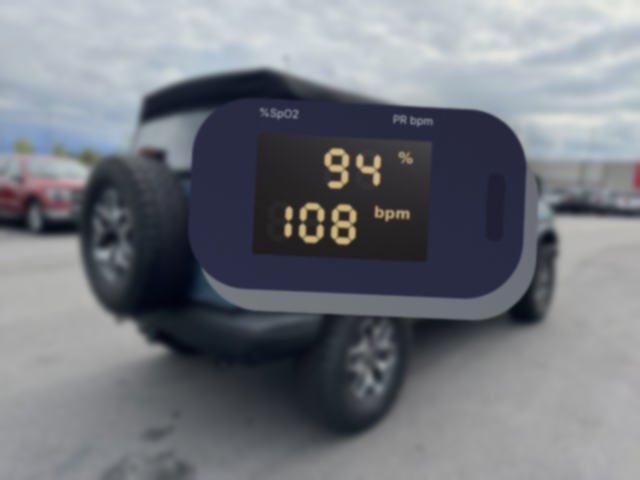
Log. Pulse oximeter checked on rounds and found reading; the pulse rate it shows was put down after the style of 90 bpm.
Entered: 108 bpm
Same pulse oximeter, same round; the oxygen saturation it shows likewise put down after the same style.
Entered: 94 %
